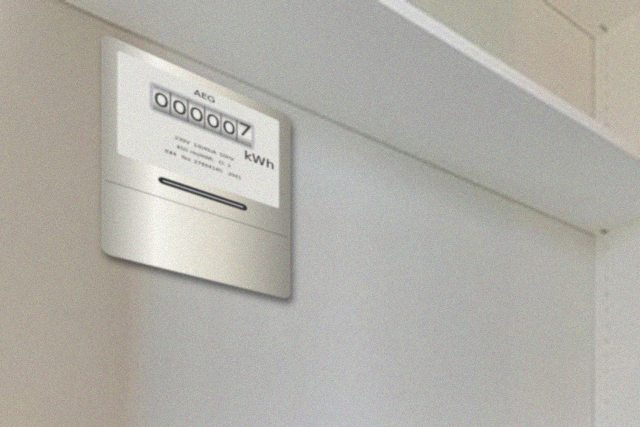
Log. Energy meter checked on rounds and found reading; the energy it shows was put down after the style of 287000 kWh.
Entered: 7 kWh
